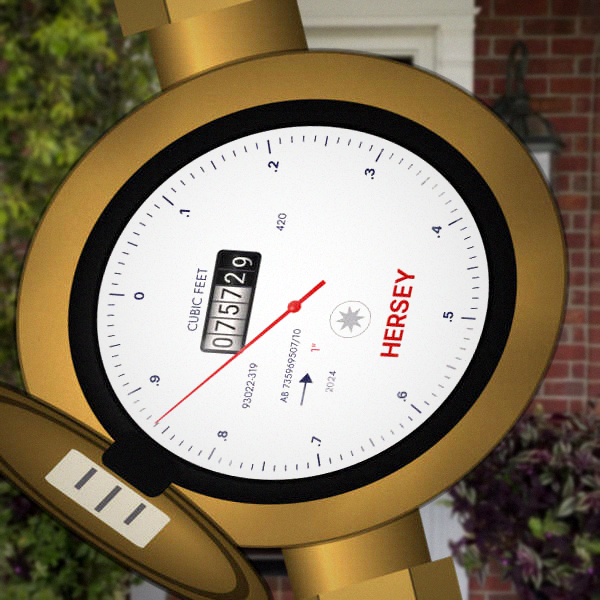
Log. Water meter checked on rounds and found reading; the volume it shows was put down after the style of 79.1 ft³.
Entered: 75728.86 ft³
